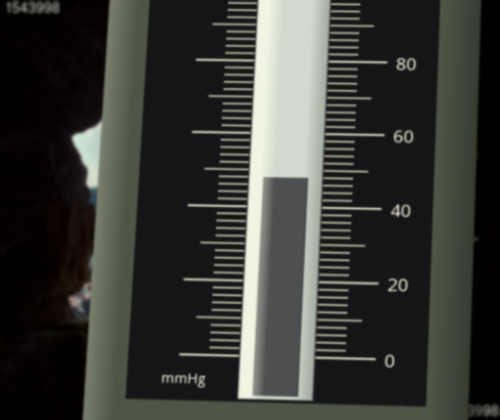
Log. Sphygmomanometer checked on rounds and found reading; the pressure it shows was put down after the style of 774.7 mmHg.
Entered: 48 mmHg
